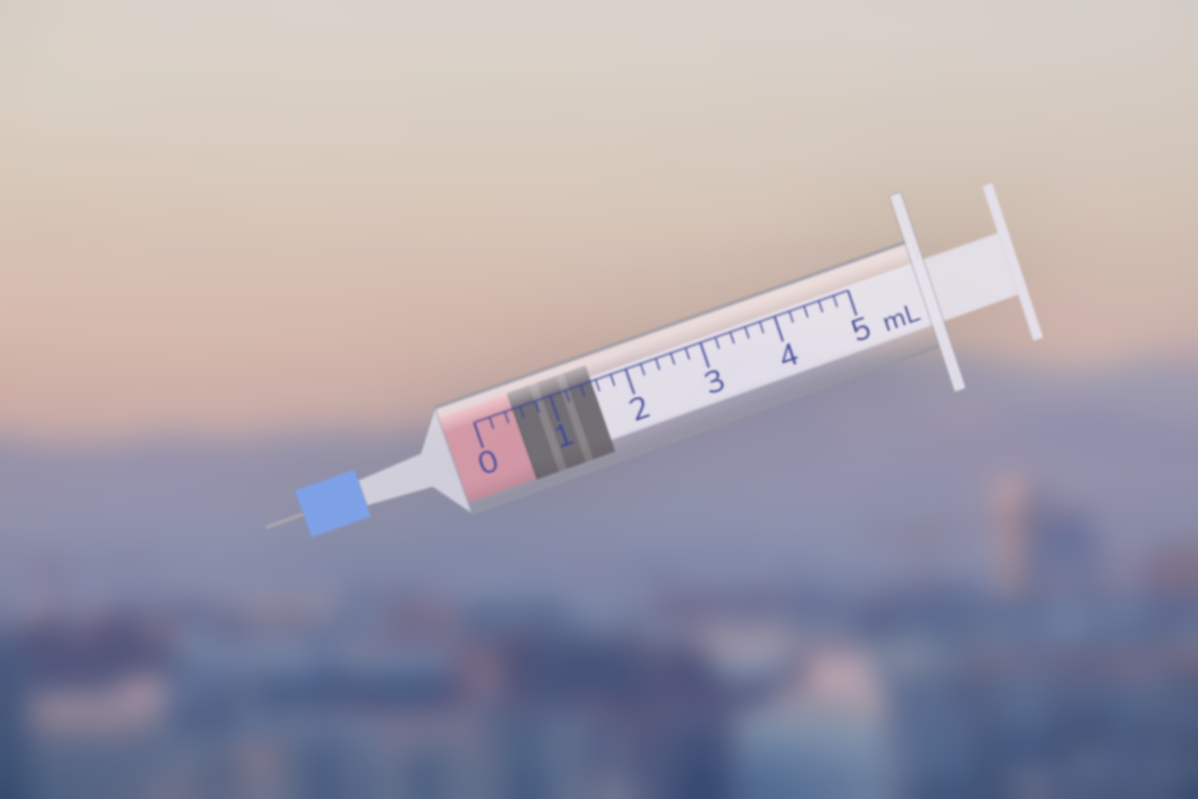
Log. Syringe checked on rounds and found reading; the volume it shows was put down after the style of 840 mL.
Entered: 0.5 mL
